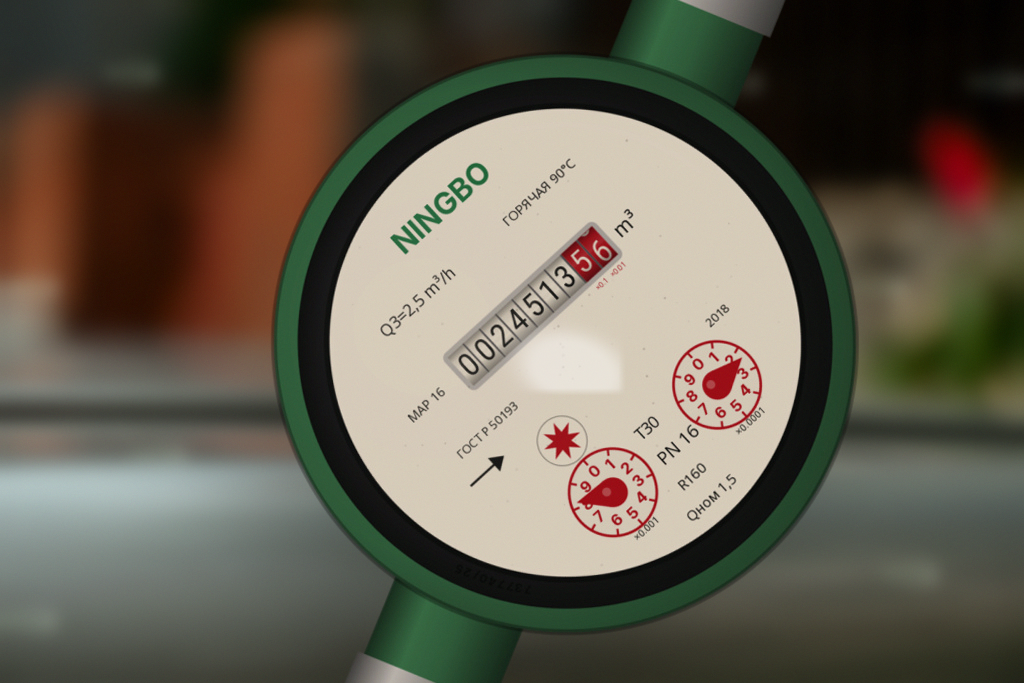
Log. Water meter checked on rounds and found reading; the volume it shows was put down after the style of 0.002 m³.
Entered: 24513.5582 m³
